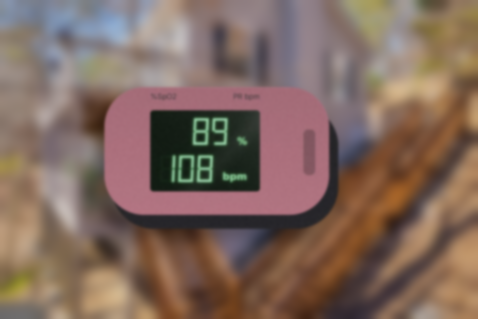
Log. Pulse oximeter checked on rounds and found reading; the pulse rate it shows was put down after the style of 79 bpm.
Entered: 108 bpm
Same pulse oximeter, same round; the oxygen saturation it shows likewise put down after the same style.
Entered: 89 %
